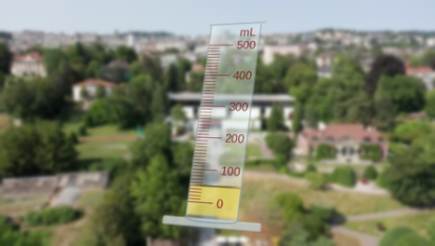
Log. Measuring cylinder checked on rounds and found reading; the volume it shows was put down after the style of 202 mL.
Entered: 50 mL
